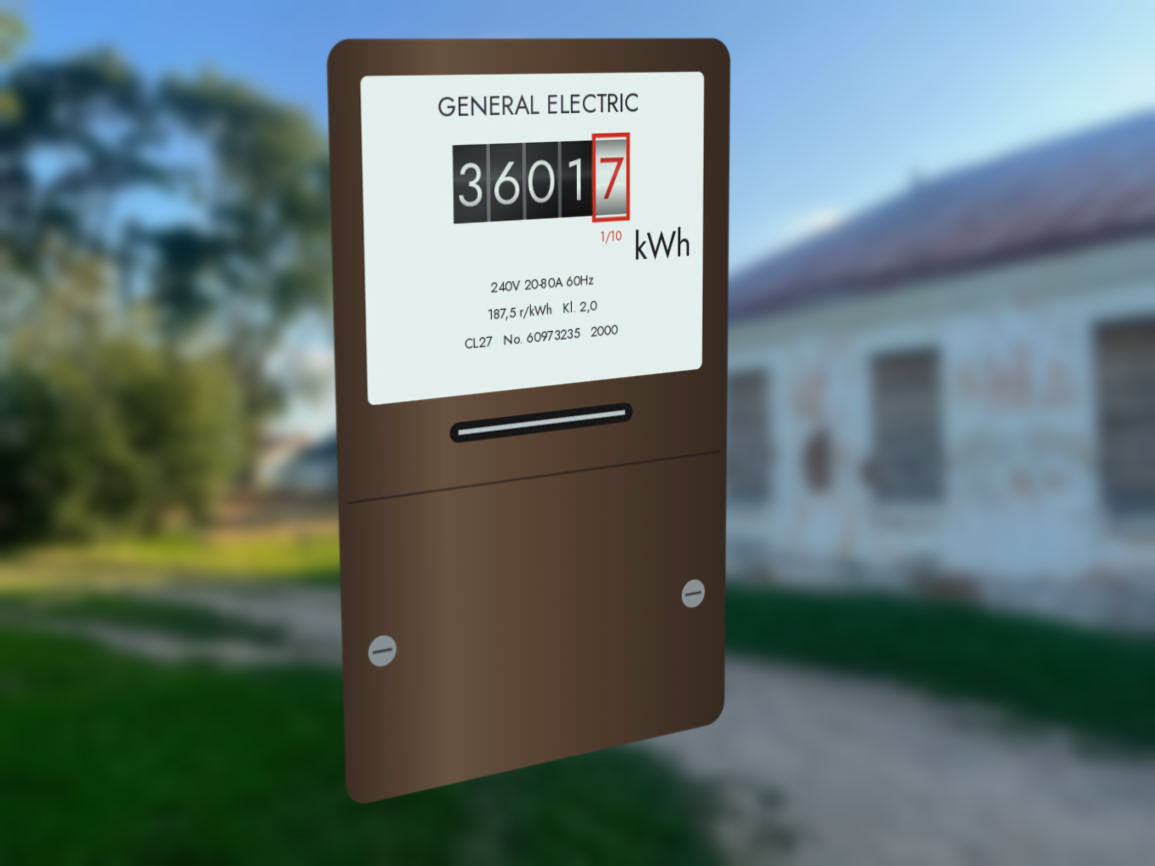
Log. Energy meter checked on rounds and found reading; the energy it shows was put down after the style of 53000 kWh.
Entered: 3601.7 kWh
